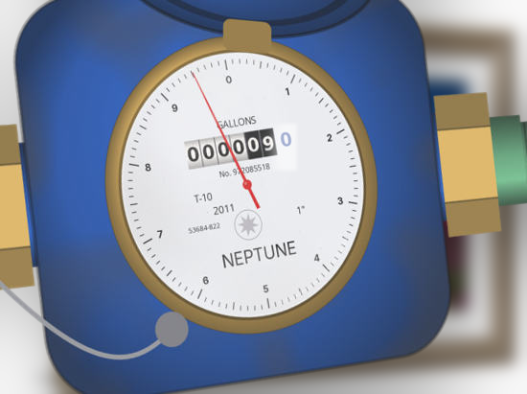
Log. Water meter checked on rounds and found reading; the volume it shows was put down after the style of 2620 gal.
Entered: 89.5 gal
